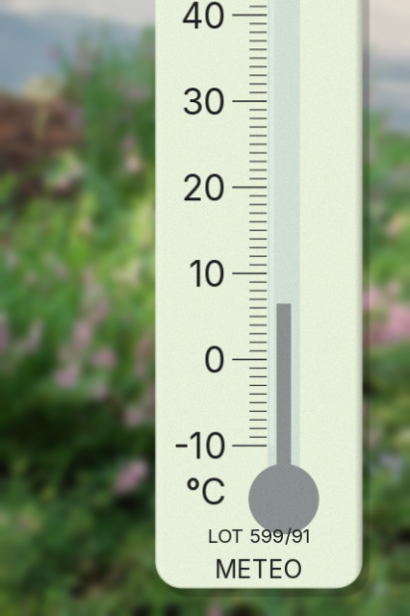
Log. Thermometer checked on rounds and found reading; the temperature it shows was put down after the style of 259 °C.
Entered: 6.5 °C
